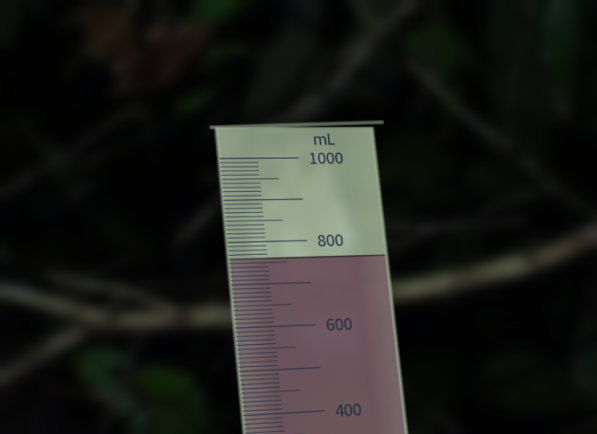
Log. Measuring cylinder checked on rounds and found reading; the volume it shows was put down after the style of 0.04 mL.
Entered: 760 mL
